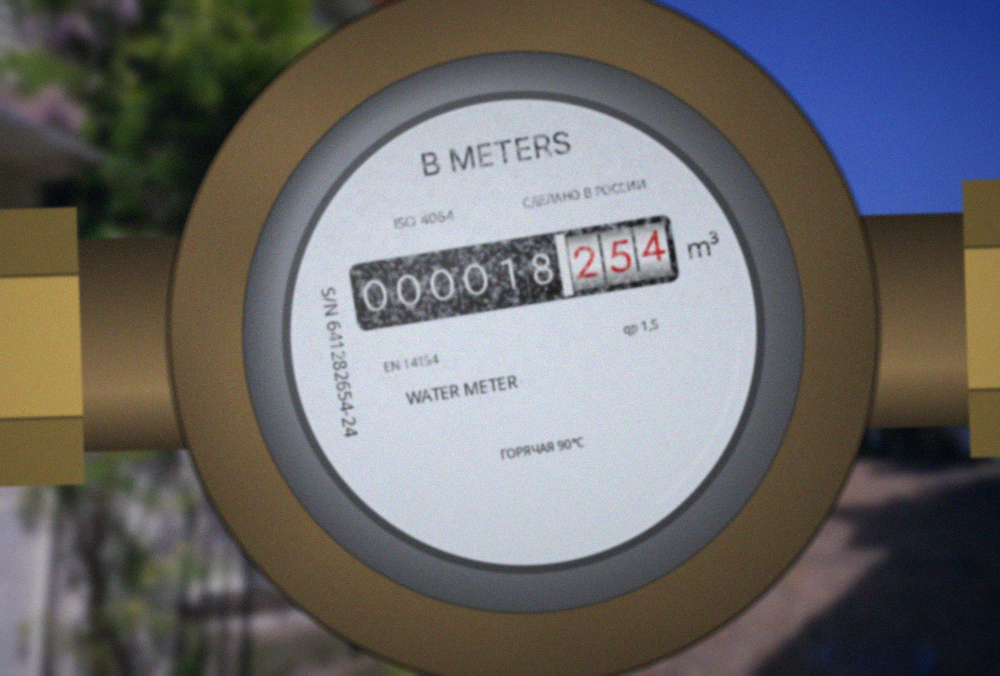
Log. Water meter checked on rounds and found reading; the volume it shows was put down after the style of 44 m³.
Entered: 18.254 m³
